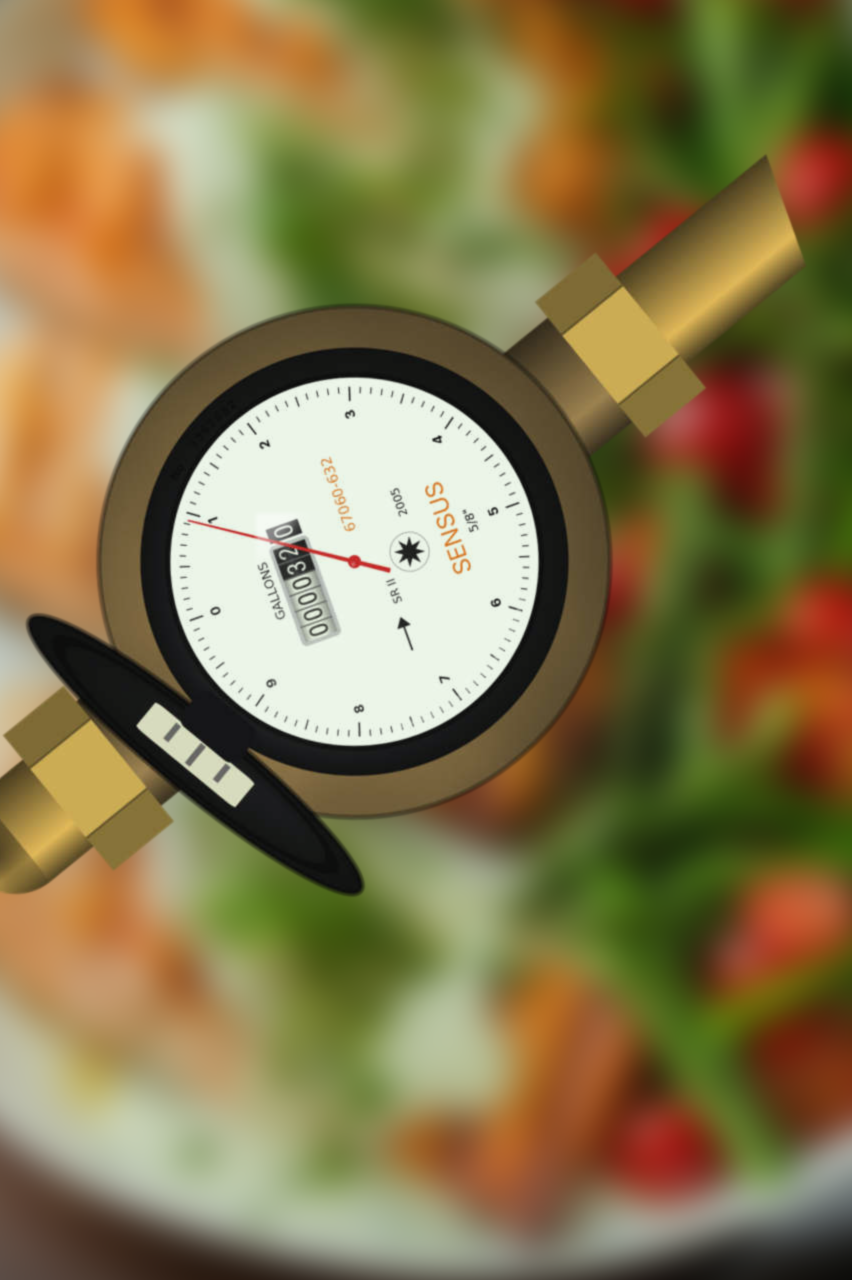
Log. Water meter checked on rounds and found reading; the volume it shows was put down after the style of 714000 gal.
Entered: 320.9 gal
